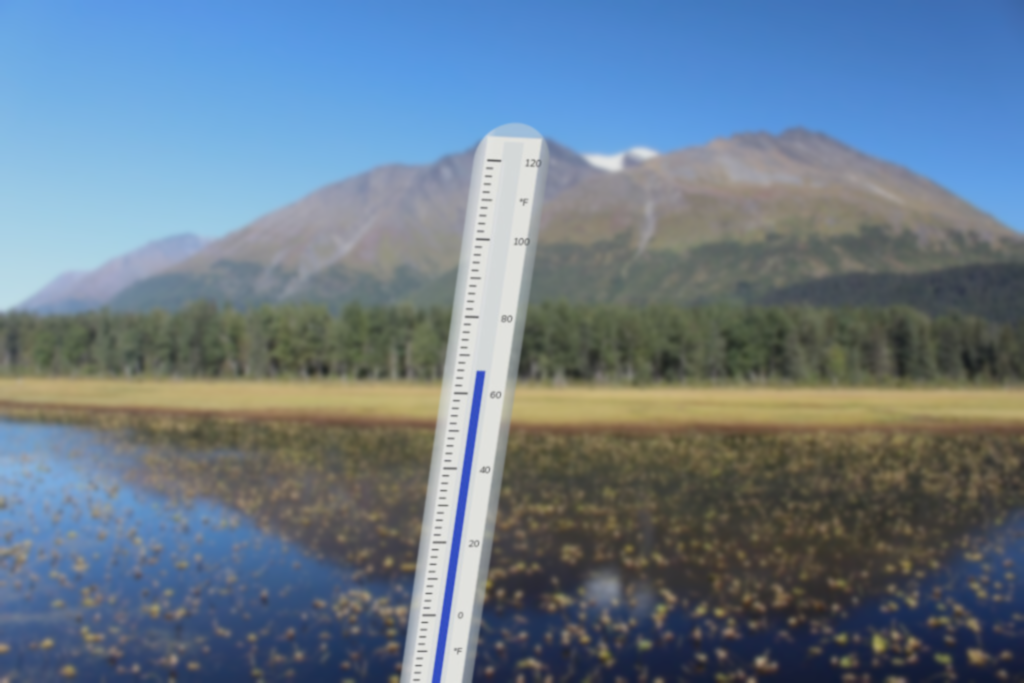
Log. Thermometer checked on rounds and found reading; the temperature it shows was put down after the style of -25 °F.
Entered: 66 °F
